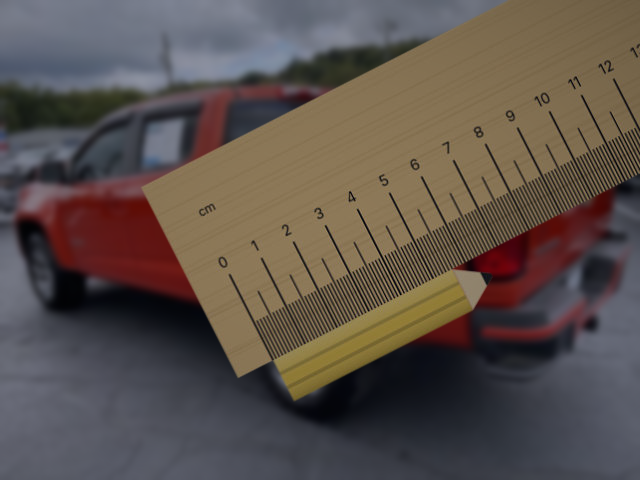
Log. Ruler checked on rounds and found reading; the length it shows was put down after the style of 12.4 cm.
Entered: 6.5 cm
